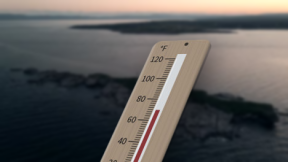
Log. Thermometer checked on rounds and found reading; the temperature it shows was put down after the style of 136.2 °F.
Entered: 70 °F
